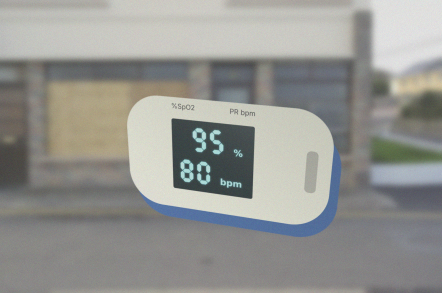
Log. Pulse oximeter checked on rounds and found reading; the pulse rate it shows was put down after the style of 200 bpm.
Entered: 80 bpm
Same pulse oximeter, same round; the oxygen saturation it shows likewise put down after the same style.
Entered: 95 %
